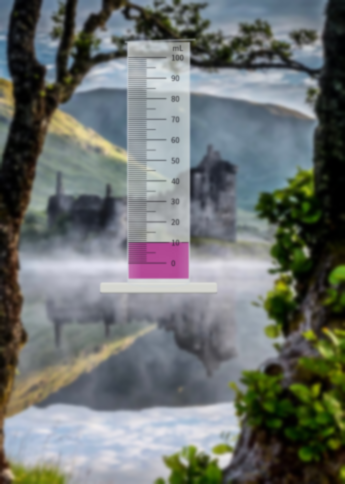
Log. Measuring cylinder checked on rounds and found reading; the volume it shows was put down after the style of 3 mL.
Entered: 10 mL
